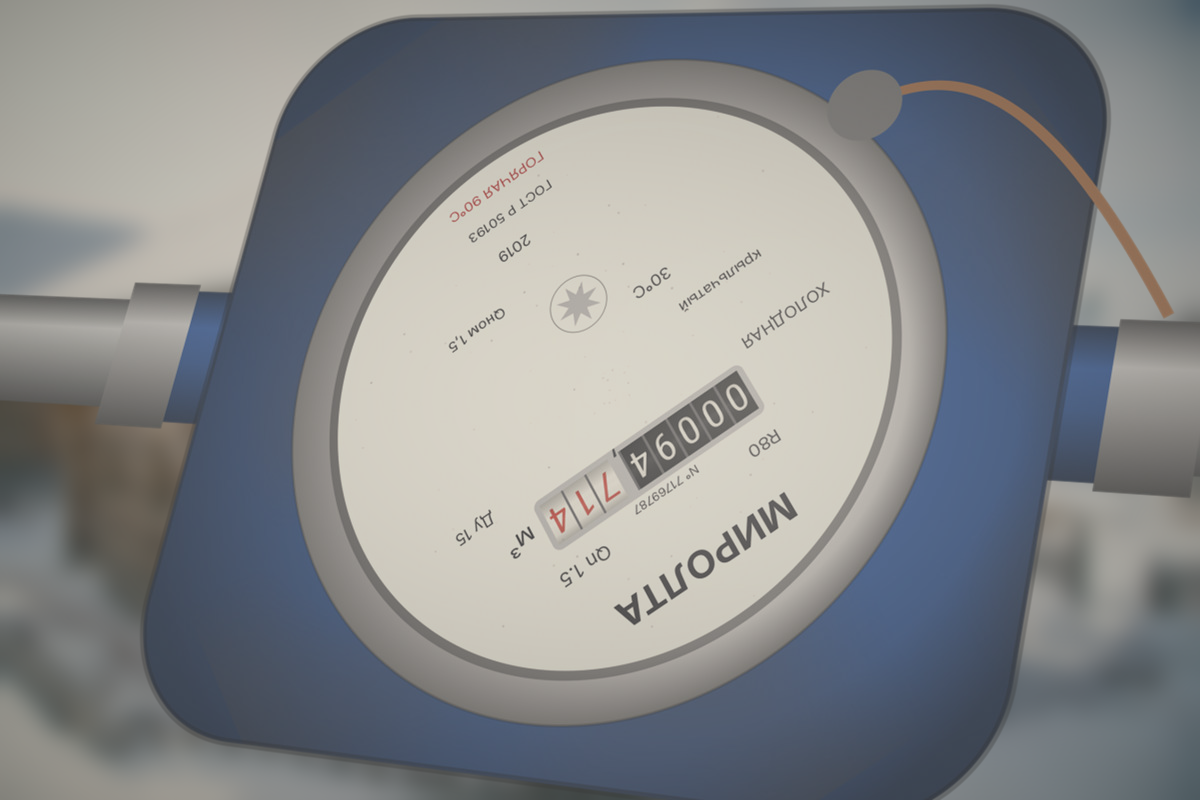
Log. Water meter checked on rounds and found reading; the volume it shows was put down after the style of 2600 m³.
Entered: 94.714 m³
